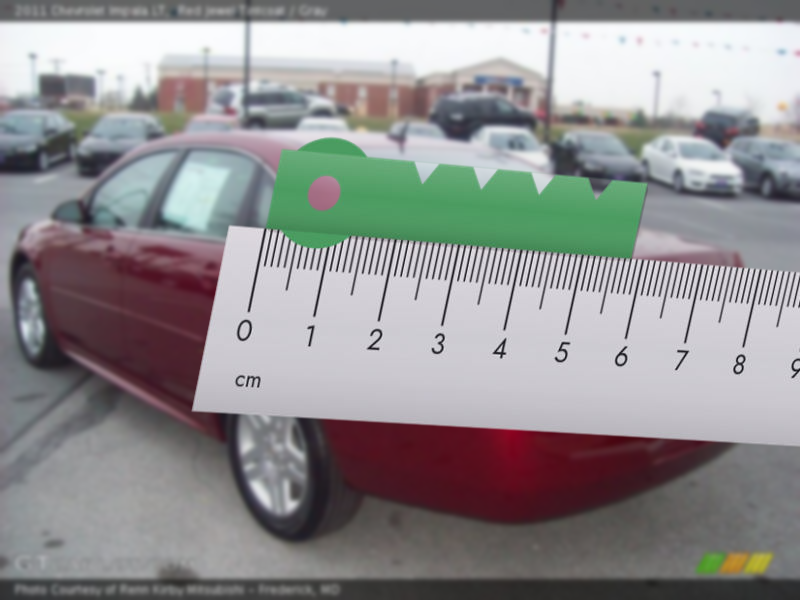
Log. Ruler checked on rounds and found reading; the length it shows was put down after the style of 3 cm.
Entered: 5.8 cm
